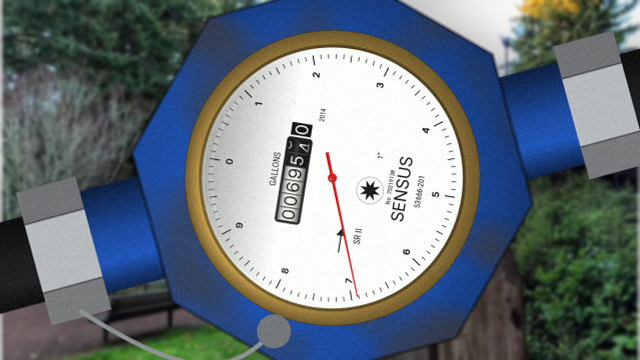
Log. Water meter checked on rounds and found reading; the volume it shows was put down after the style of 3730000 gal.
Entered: 69536.9 gal
